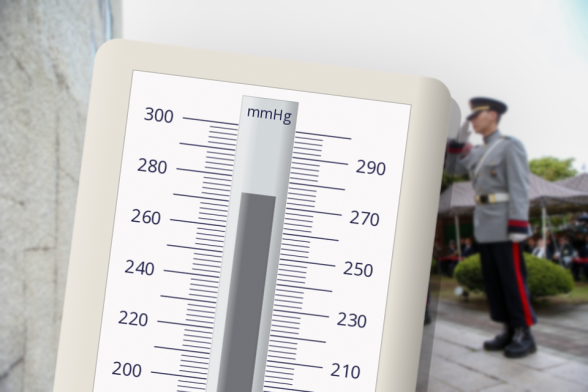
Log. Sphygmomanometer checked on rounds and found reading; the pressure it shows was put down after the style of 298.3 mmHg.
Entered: 274 mmHg
